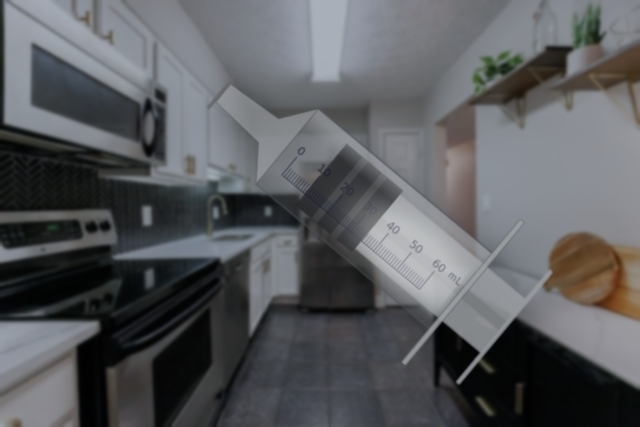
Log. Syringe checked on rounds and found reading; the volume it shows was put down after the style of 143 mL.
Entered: 10 mL
